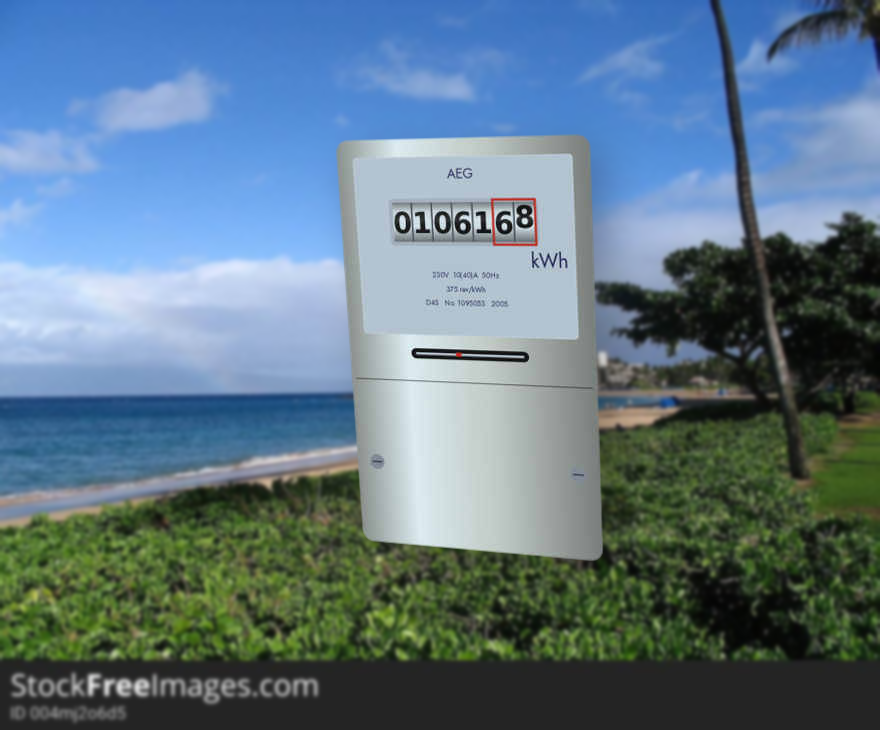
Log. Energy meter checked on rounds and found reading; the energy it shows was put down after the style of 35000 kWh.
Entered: 1061.68 kWh
